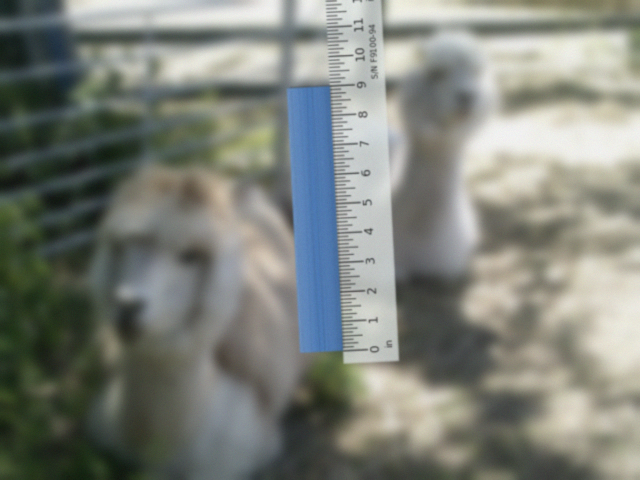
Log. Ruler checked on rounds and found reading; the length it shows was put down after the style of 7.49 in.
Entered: 9 in
